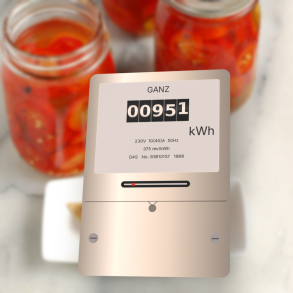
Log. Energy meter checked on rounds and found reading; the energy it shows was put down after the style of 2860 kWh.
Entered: 951 kWh
